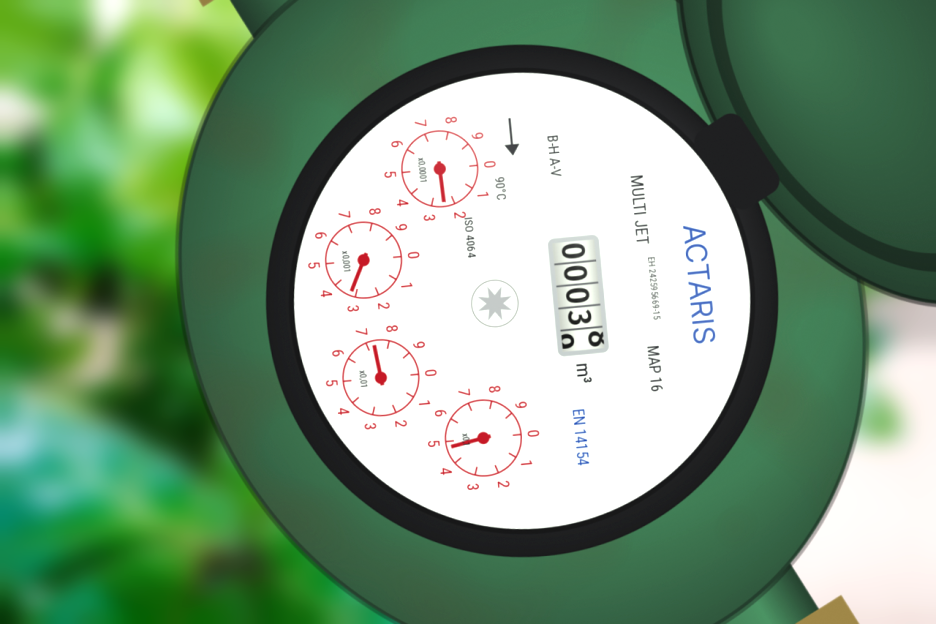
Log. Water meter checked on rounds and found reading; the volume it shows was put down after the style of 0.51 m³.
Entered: 38.4732 m³
